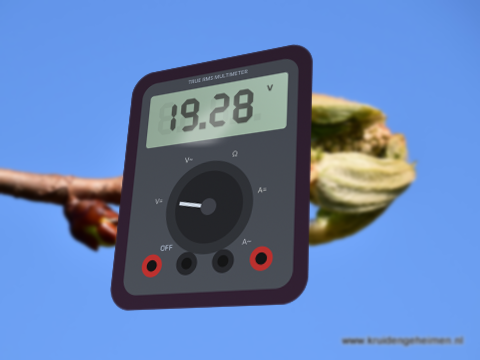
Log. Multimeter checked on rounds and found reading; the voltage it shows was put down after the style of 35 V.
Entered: 19.28 V
